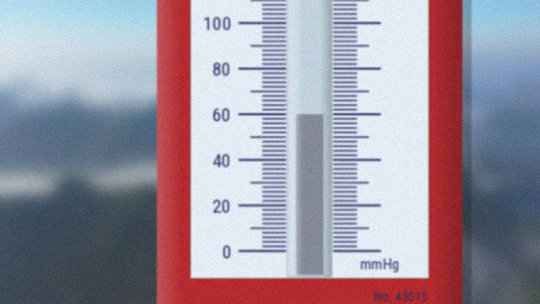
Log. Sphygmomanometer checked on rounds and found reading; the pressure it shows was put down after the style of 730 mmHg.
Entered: 60 mmHg
